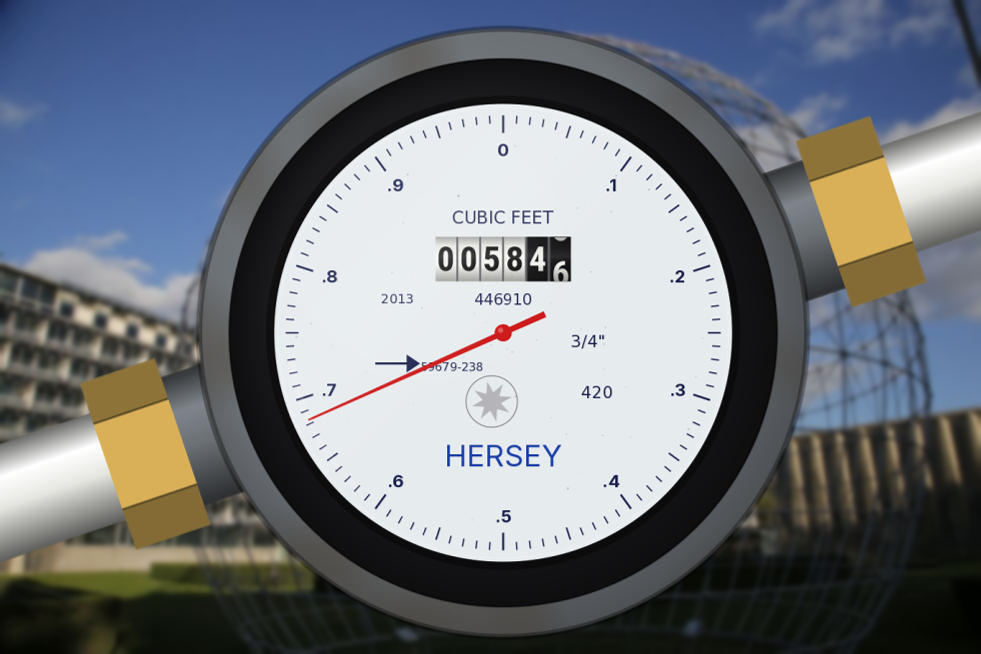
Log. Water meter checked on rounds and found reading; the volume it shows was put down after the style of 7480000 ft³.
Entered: 5845.68 ft³
